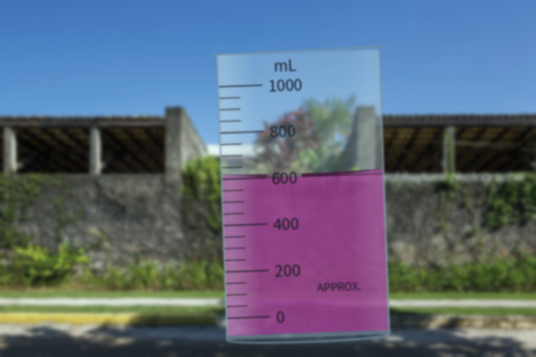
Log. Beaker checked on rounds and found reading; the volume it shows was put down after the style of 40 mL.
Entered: 600 mL
